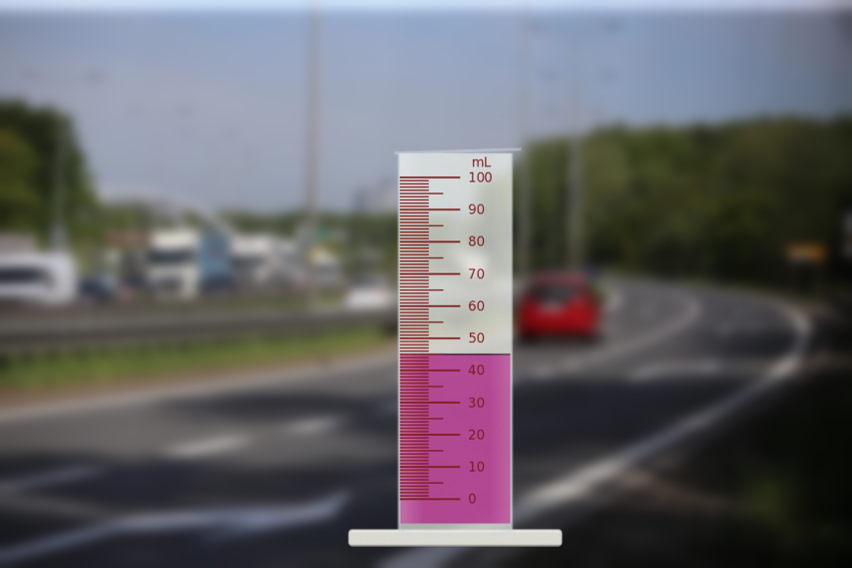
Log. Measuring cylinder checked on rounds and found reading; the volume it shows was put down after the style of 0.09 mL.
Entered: 45 mL
